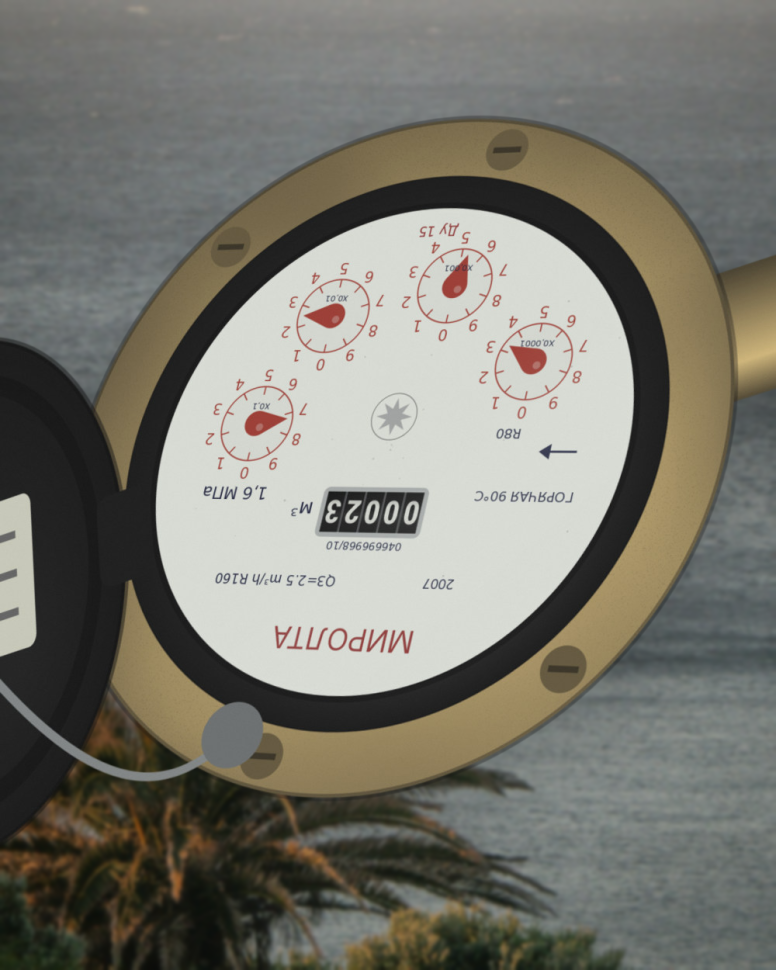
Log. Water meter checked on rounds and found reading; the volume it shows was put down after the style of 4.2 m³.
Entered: 23.7253 m³
